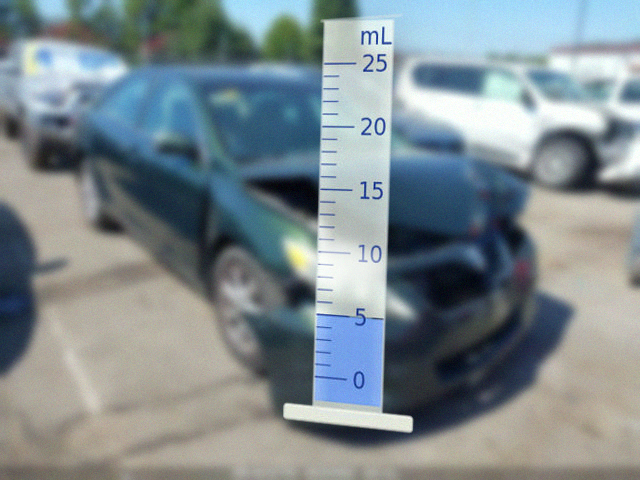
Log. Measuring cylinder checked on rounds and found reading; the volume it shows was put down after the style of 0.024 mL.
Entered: 5 mL
